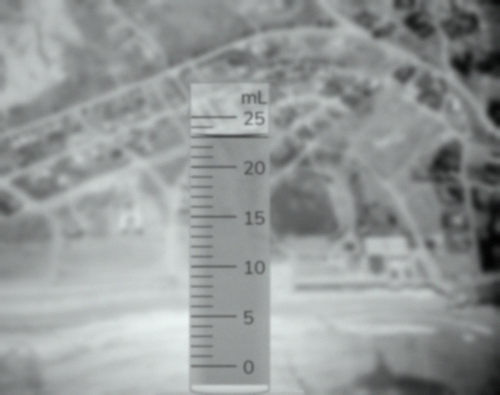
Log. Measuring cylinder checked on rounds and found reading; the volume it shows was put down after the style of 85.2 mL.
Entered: 23 mL
